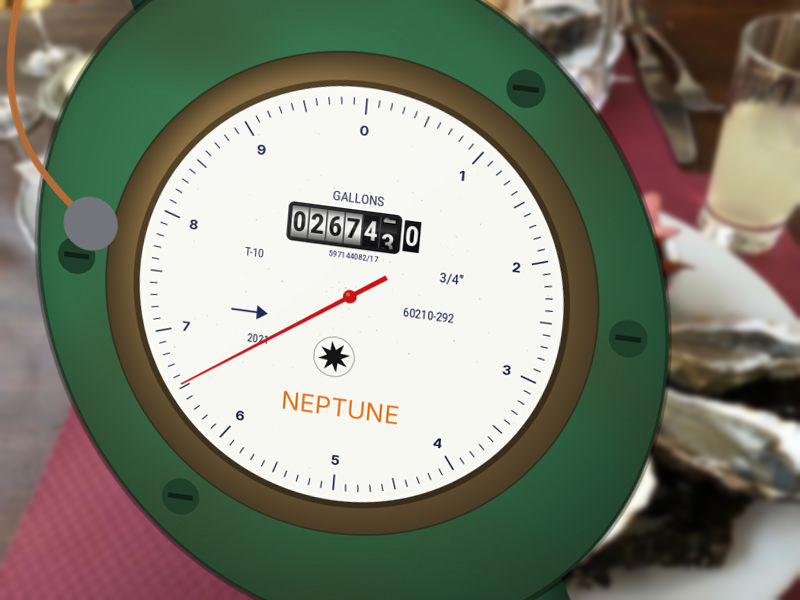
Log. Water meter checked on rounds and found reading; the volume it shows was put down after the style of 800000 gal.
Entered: 267426.5 gal
